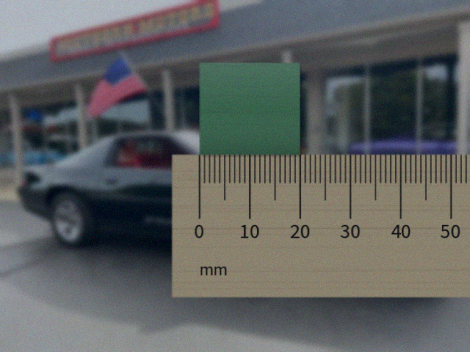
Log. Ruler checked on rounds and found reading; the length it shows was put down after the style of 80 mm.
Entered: 20 mm
